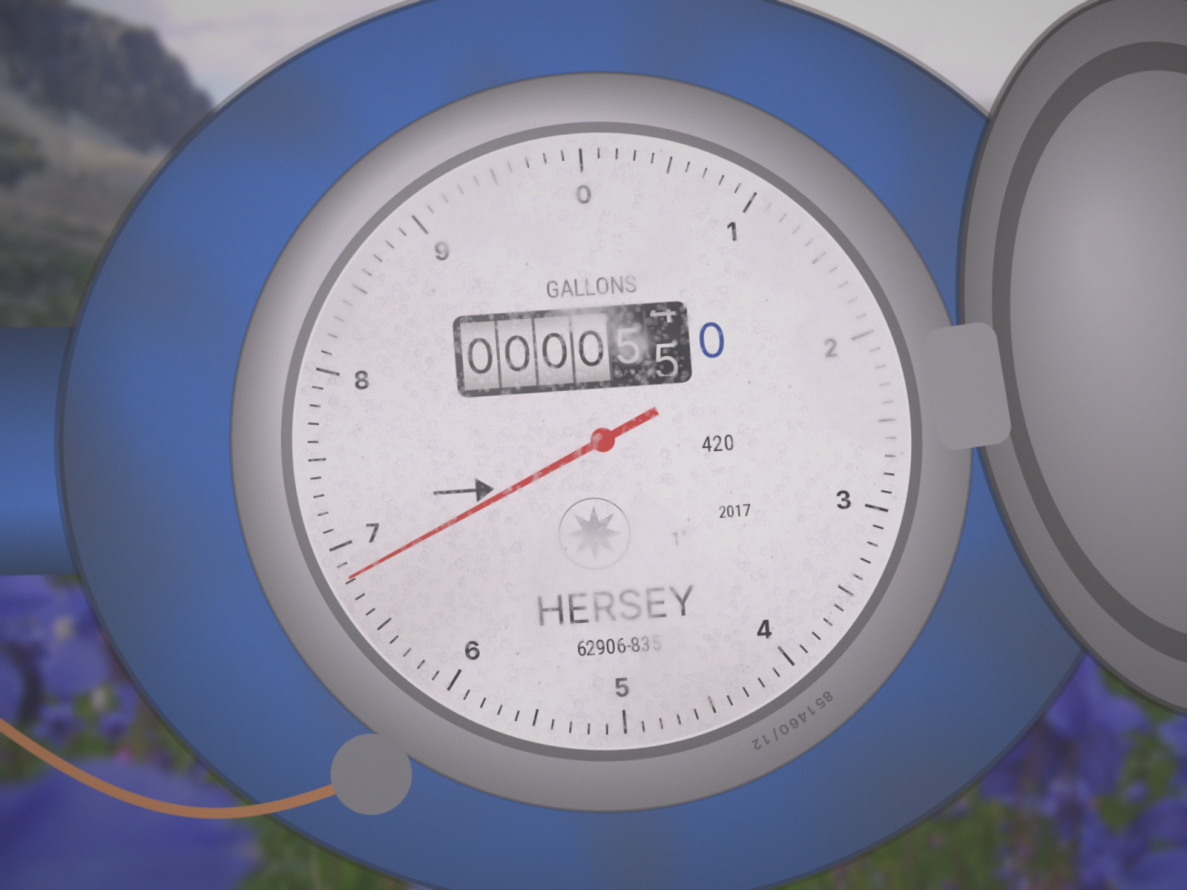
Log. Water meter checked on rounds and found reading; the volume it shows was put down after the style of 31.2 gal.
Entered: 546.8 gal
